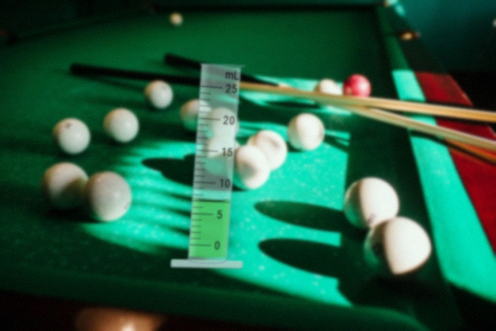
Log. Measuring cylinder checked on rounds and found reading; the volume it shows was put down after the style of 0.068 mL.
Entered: 7 mL
